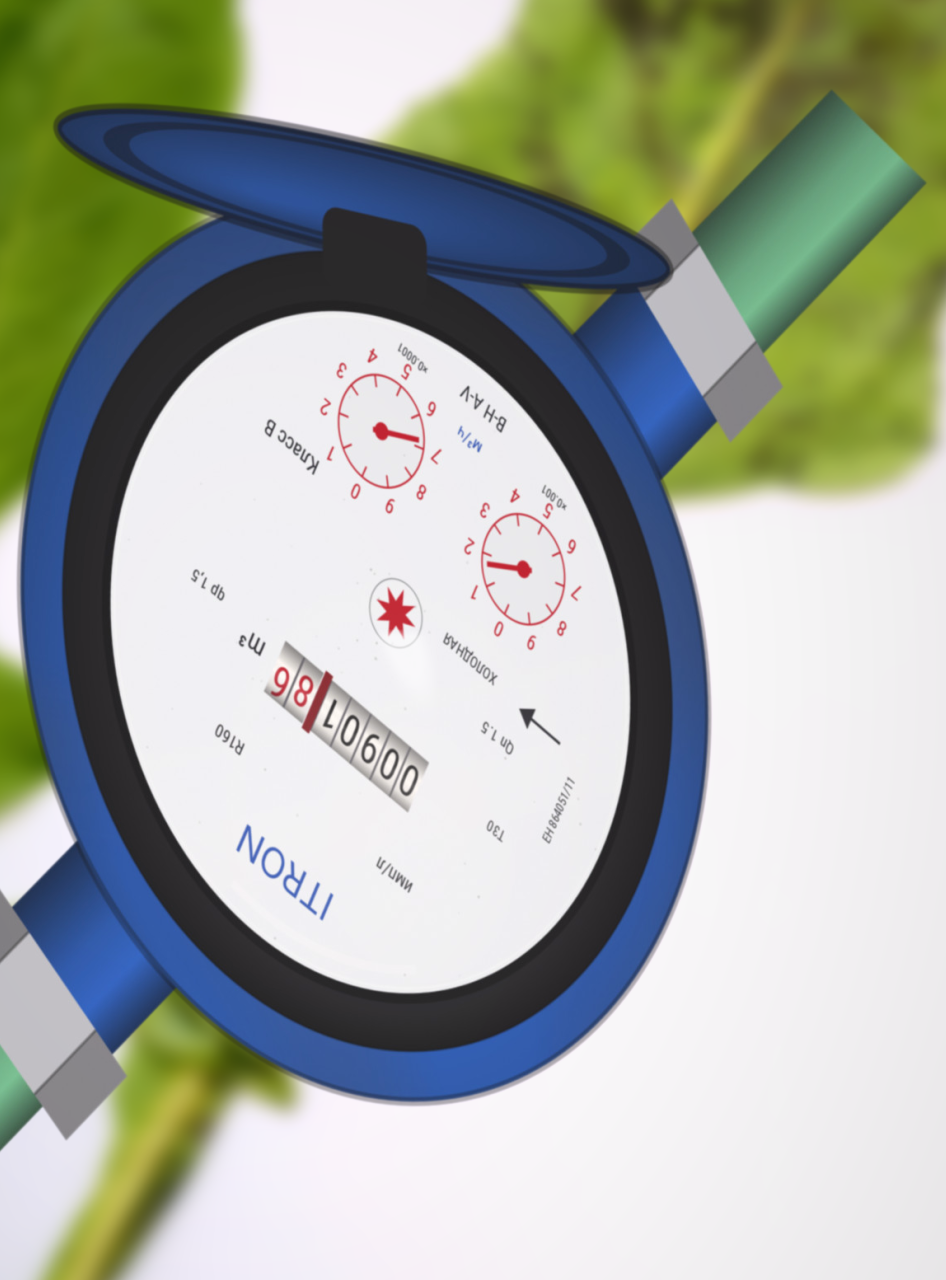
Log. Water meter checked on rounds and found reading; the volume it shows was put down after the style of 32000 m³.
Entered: 901.8616 m³
